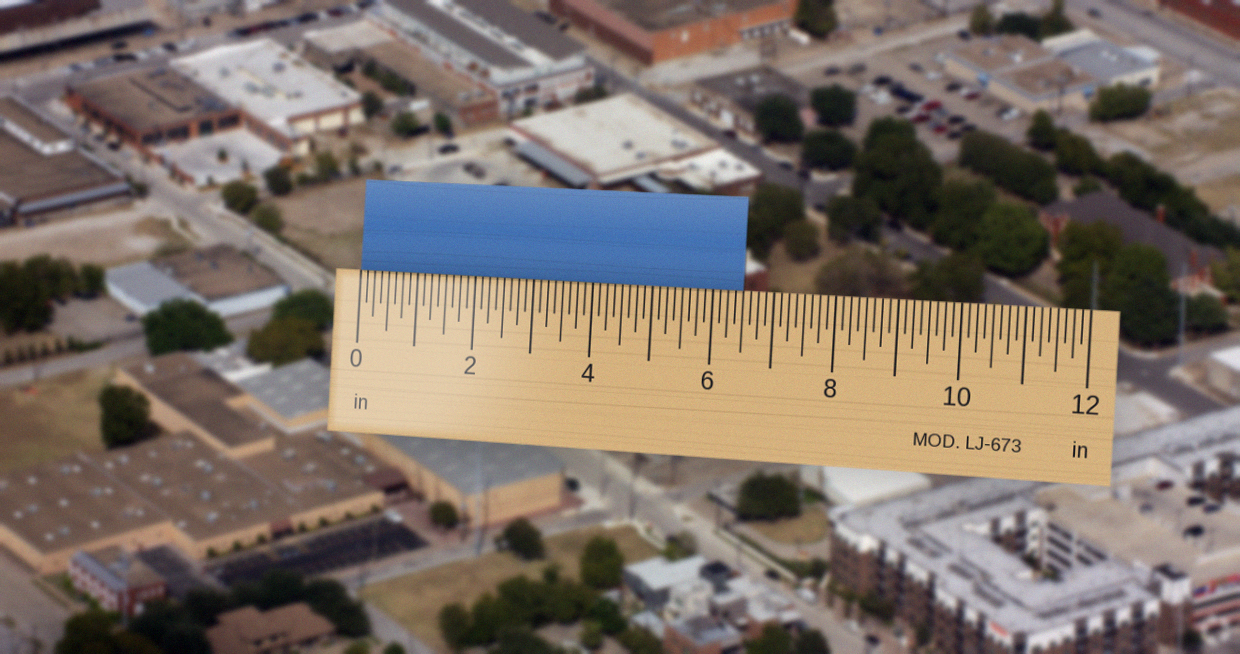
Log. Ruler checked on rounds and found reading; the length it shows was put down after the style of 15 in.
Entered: 6.5 in
